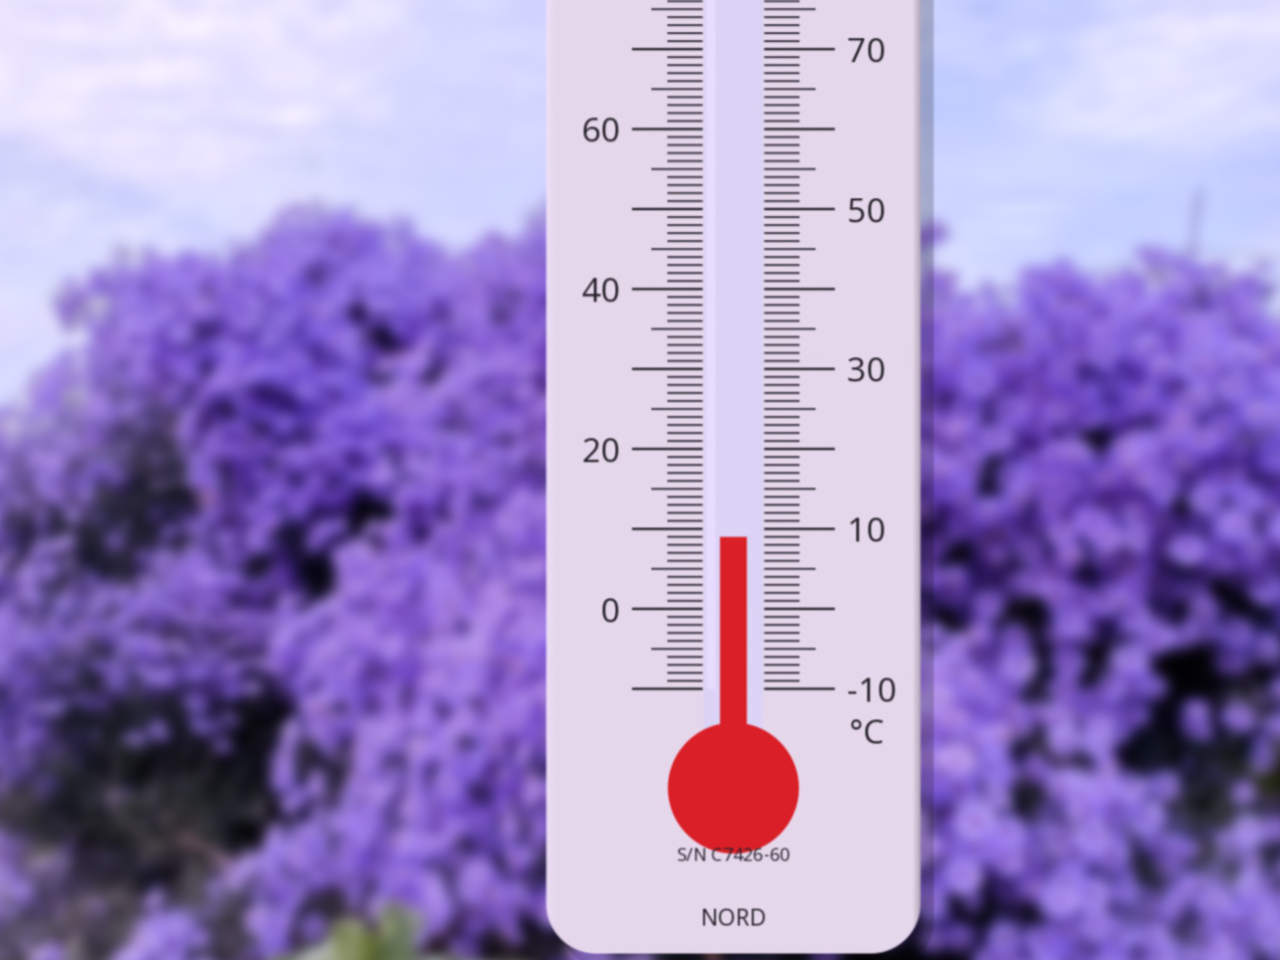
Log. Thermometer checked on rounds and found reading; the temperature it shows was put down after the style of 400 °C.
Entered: 9 °C
